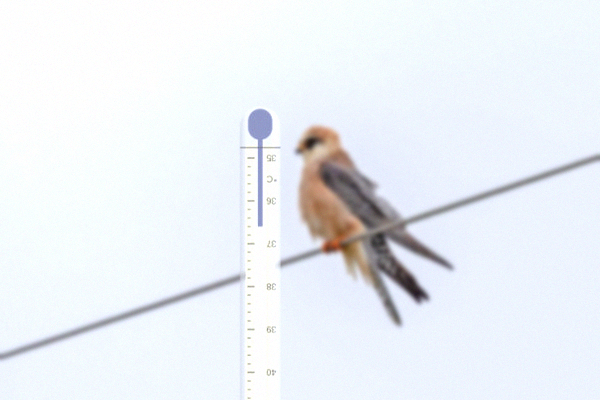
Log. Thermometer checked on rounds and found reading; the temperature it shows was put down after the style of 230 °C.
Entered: 36.6 °C
